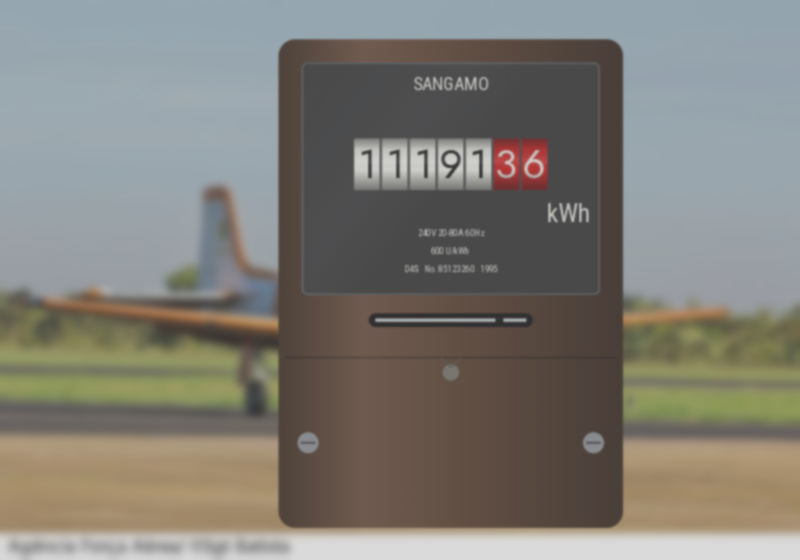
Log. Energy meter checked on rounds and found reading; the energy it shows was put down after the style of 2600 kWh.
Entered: 11191.36 kWh
